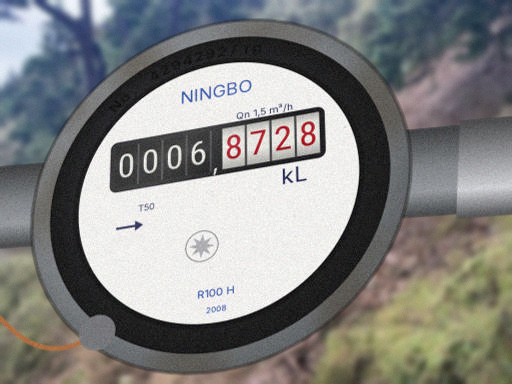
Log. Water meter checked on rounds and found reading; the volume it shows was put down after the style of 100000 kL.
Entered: 6.8728 kL
